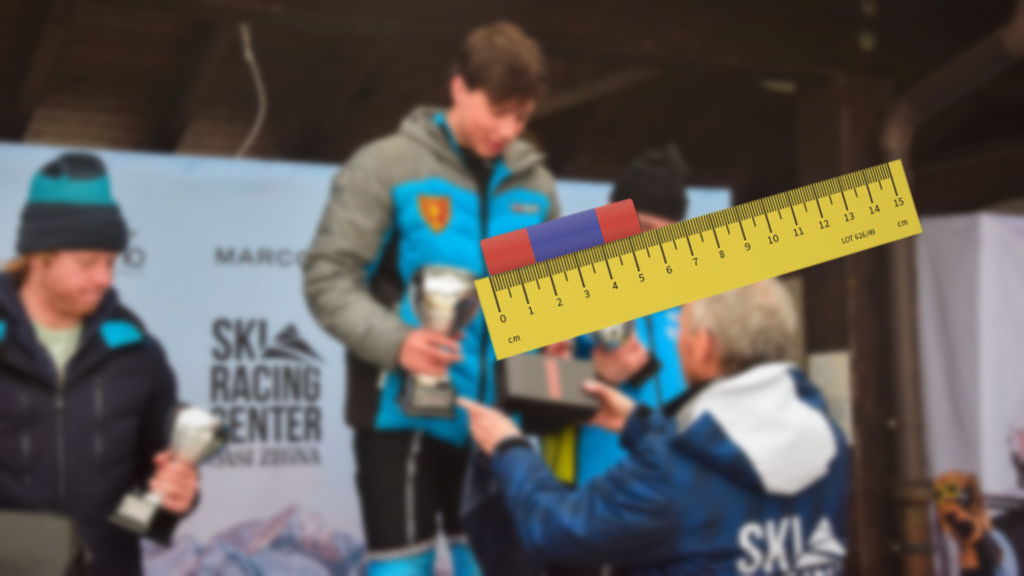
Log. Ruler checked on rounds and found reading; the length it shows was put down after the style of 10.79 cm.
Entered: 5.5 cm
